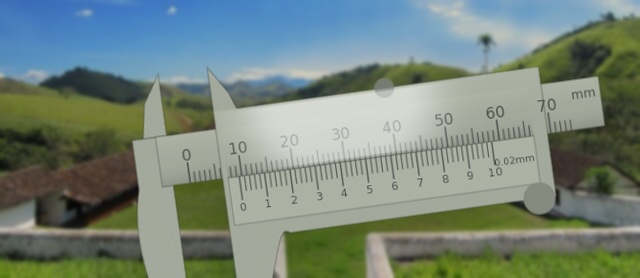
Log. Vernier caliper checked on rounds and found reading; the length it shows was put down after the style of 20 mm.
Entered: 9.5 mm
